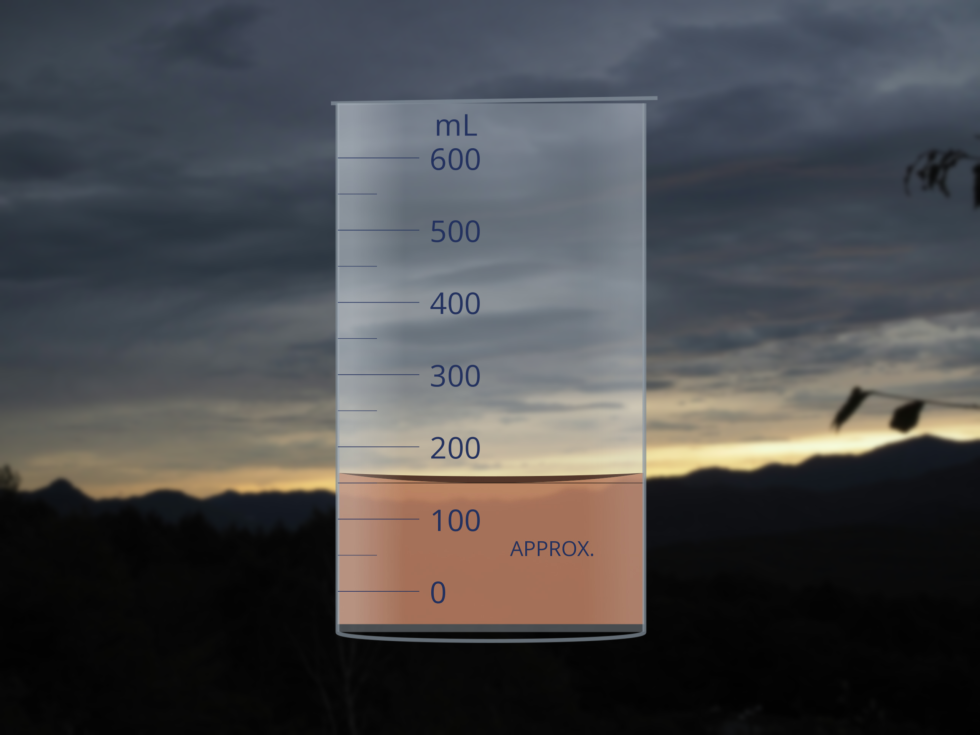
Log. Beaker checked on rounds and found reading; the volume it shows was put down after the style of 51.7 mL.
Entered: 150 mL
